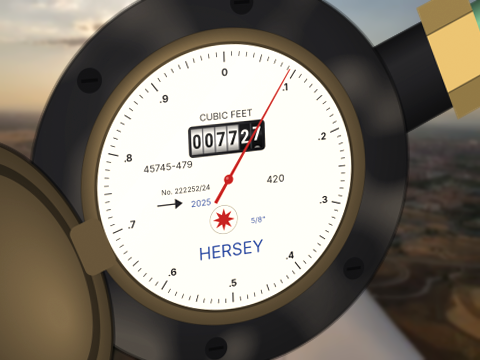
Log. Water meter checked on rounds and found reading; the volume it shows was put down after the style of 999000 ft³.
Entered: 7727.09 ft³
